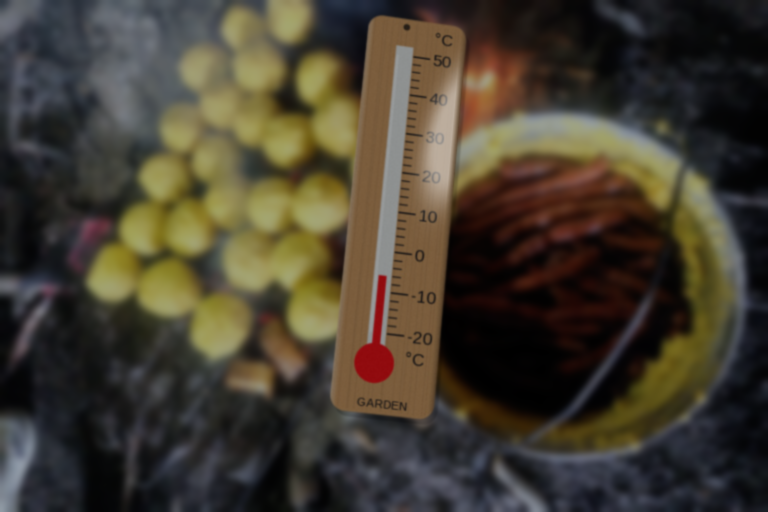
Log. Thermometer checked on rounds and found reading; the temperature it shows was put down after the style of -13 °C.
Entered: -6 °C
